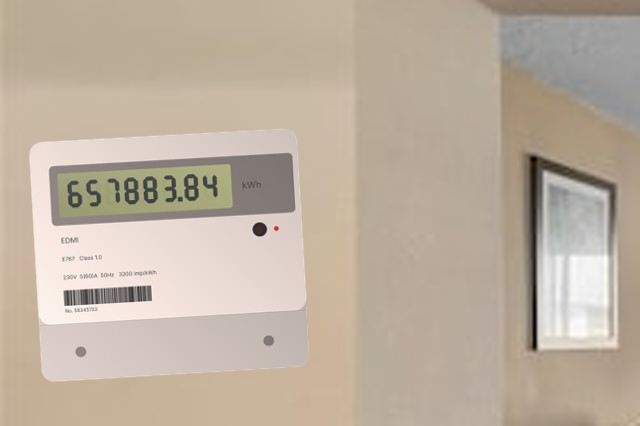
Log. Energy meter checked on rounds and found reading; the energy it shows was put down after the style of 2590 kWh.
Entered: 657883.84 kWh
